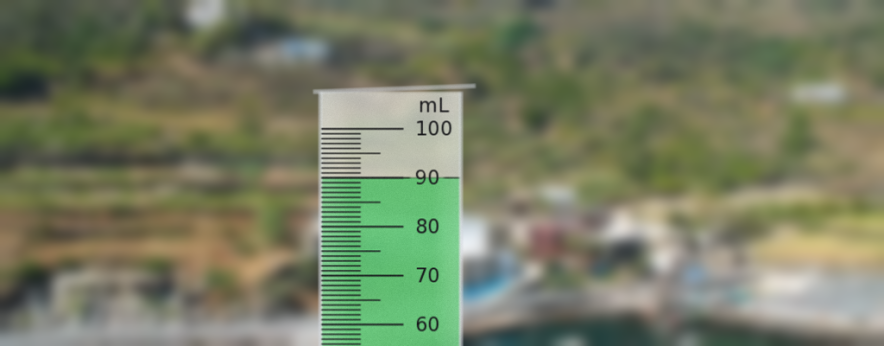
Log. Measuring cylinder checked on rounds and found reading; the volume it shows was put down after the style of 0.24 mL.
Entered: 90 mL
